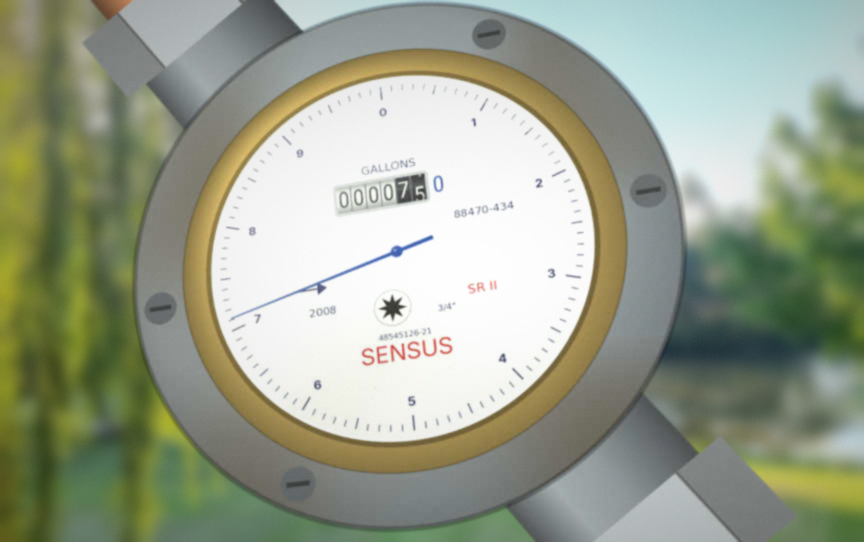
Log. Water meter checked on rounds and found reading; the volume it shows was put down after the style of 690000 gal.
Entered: 747.1 gal
